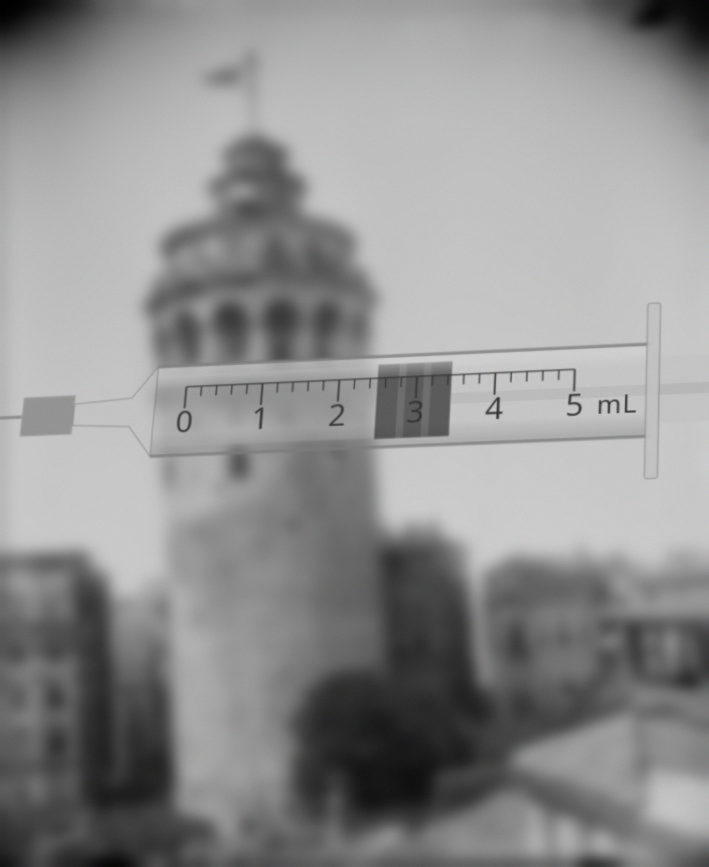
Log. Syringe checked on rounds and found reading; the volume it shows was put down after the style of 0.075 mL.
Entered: 2.5 mL
